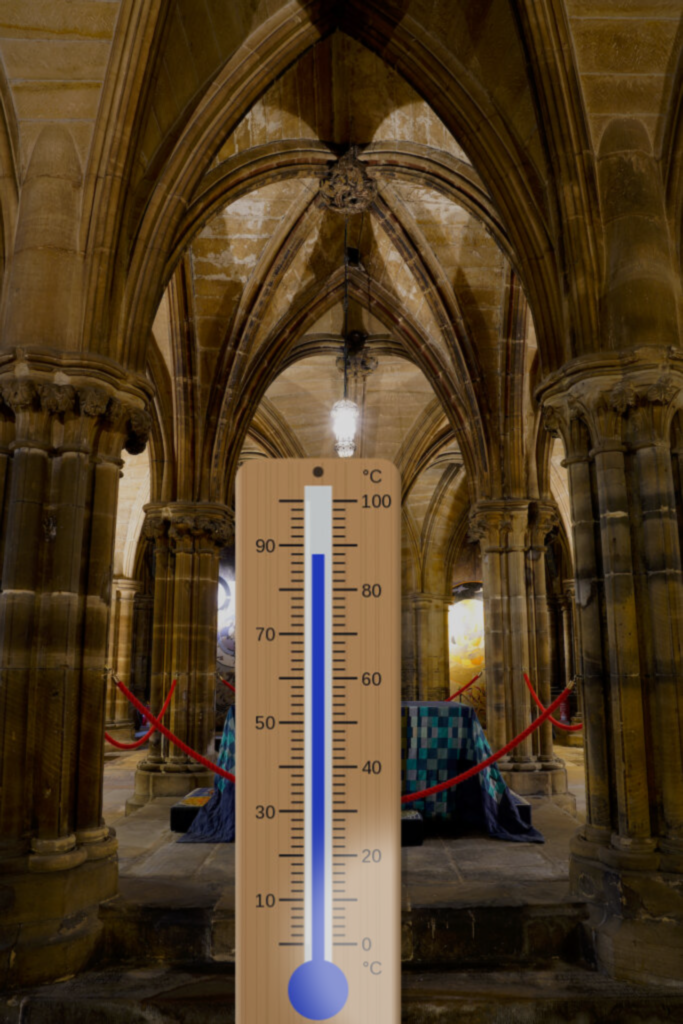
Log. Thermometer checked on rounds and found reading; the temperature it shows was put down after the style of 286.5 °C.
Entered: 88 °C
